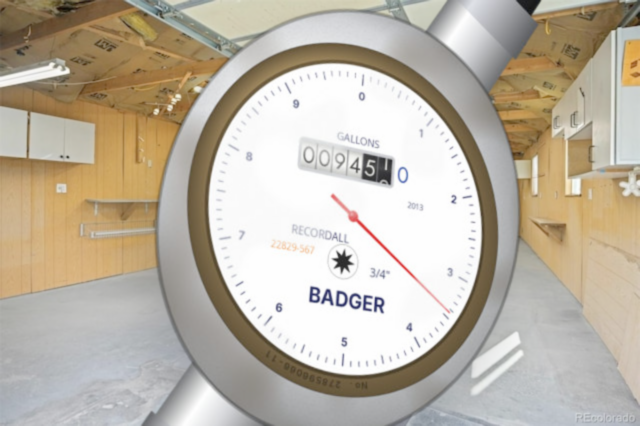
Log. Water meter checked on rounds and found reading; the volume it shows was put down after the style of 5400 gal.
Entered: 94513.4 gal
